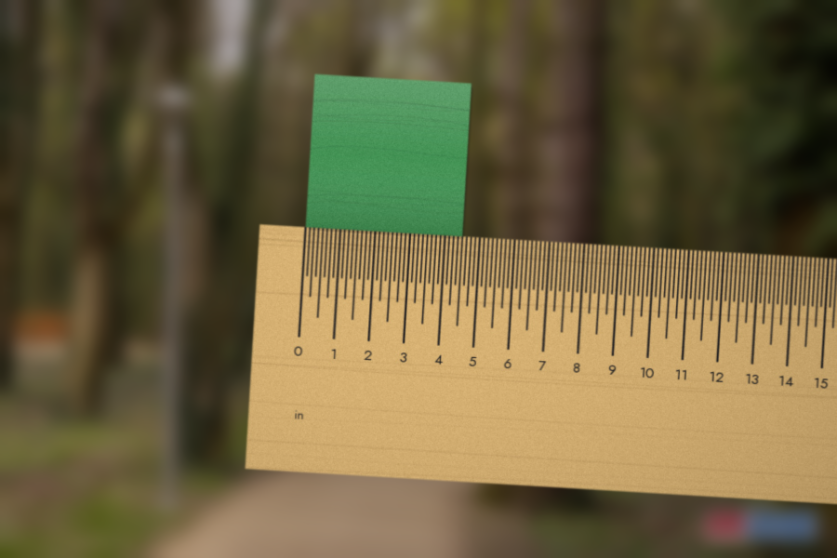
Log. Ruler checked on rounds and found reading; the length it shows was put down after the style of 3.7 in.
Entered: 4.5 in
